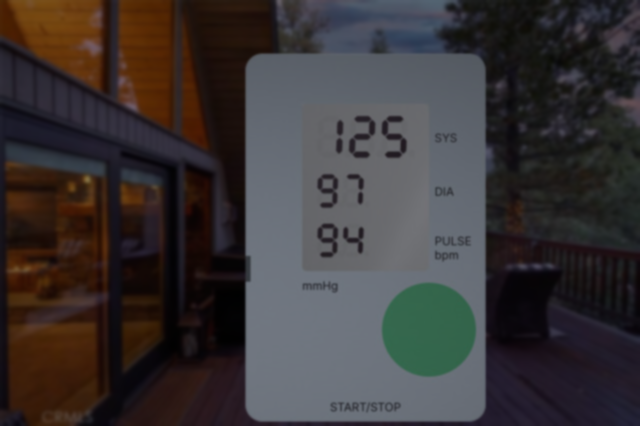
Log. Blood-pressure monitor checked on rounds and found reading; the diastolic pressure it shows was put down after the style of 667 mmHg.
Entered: 97 mmHg
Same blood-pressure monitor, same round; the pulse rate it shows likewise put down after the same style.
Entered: 94 bpm
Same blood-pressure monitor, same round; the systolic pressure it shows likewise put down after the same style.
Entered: 125 mmHg
